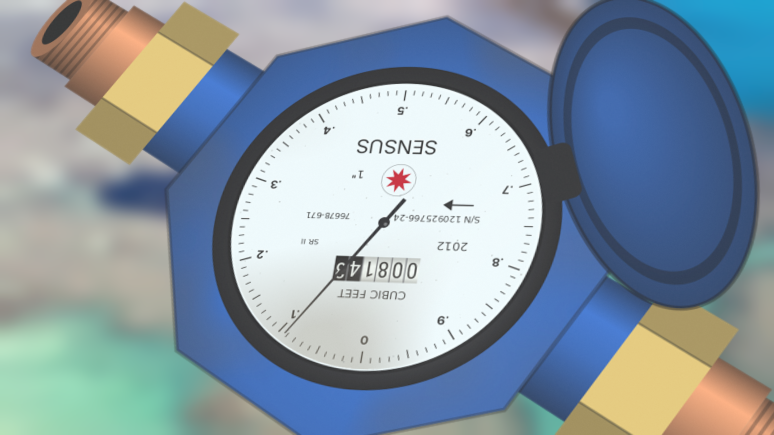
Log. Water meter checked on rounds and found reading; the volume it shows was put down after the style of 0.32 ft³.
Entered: 8143.09 ft³
